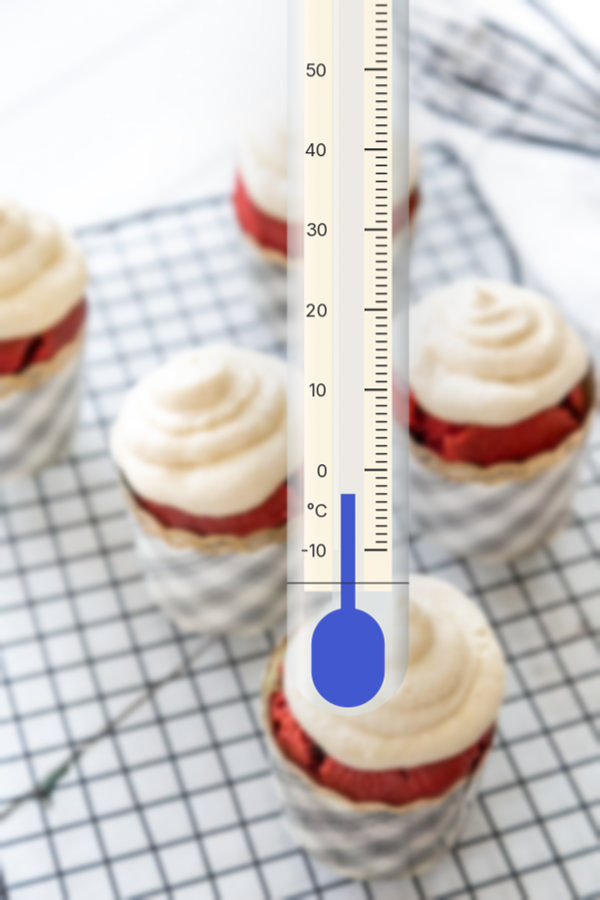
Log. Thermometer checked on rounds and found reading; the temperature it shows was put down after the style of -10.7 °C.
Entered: -3 °C
